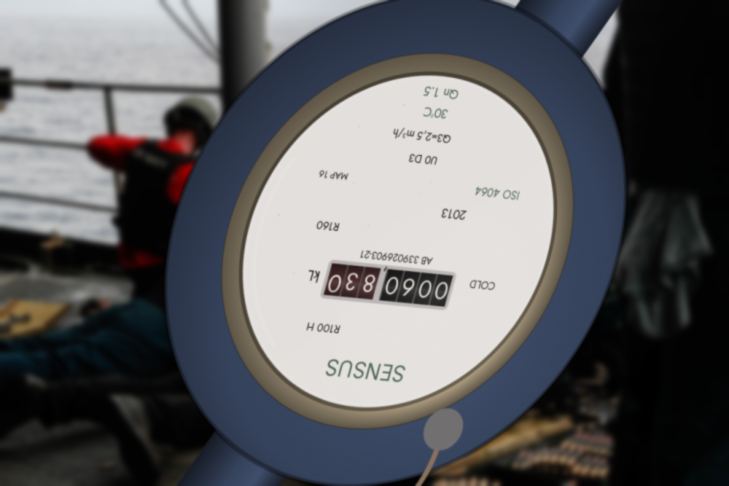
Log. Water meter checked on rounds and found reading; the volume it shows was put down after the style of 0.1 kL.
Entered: 60.830 kL
